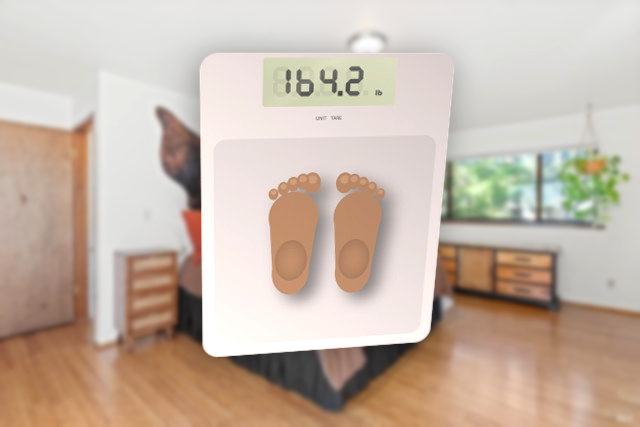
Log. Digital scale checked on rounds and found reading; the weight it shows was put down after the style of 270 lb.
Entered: 164.2 lb
